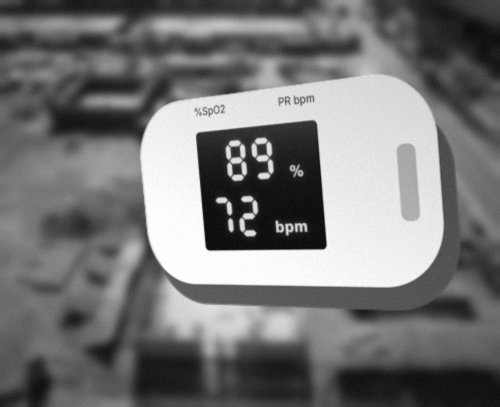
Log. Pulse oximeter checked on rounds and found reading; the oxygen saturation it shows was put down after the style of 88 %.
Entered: 89 %
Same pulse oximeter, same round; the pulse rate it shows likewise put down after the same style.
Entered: 72 bpm
